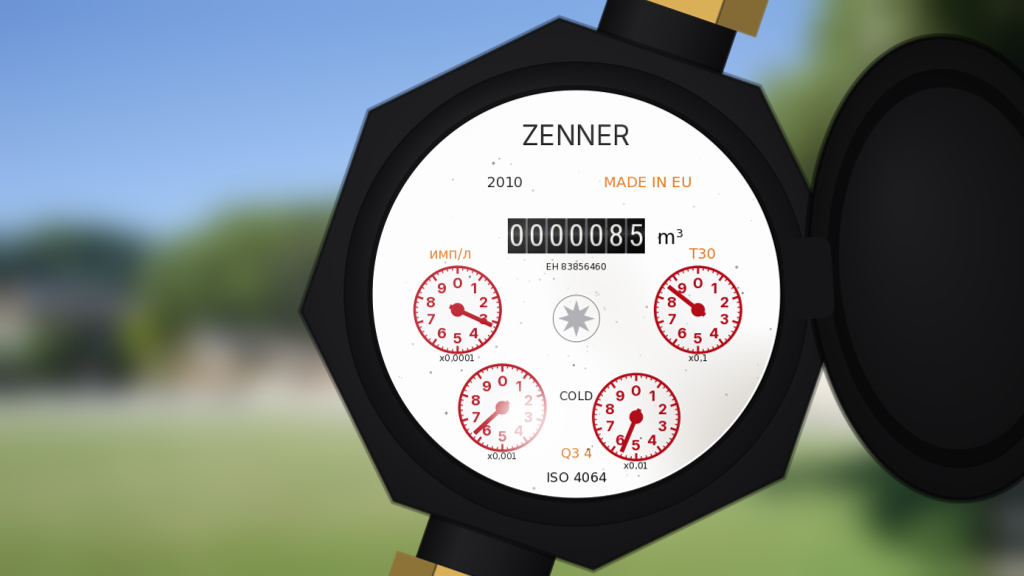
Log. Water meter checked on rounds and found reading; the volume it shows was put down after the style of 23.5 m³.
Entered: 85.8563 m³
